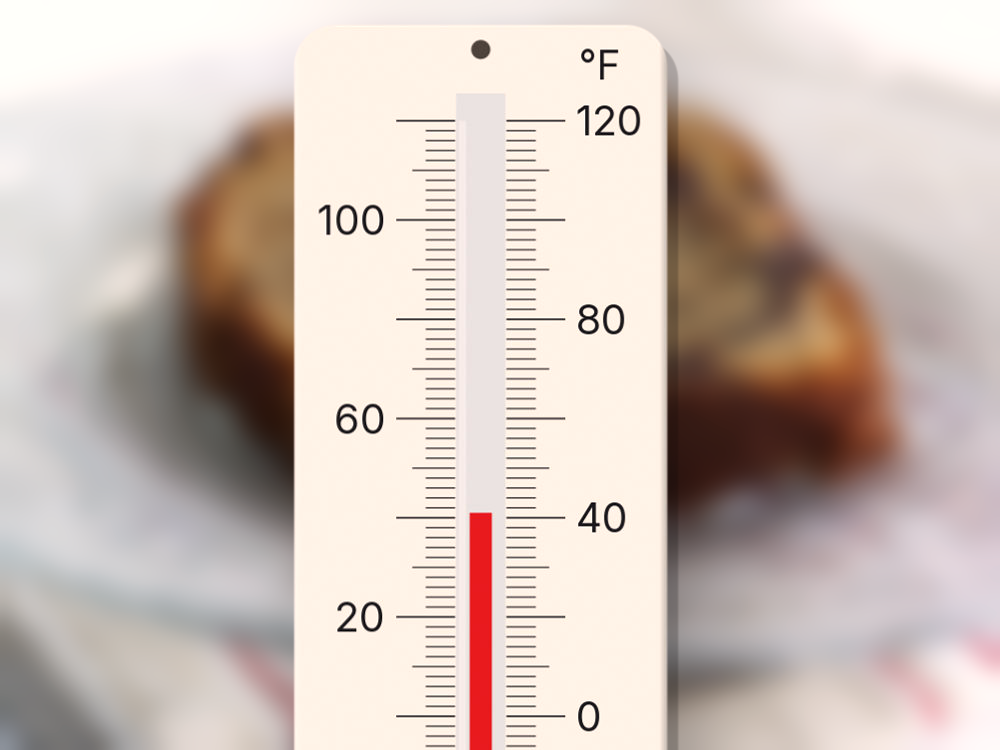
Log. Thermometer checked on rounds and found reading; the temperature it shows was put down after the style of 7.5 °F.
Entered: 41 °F
